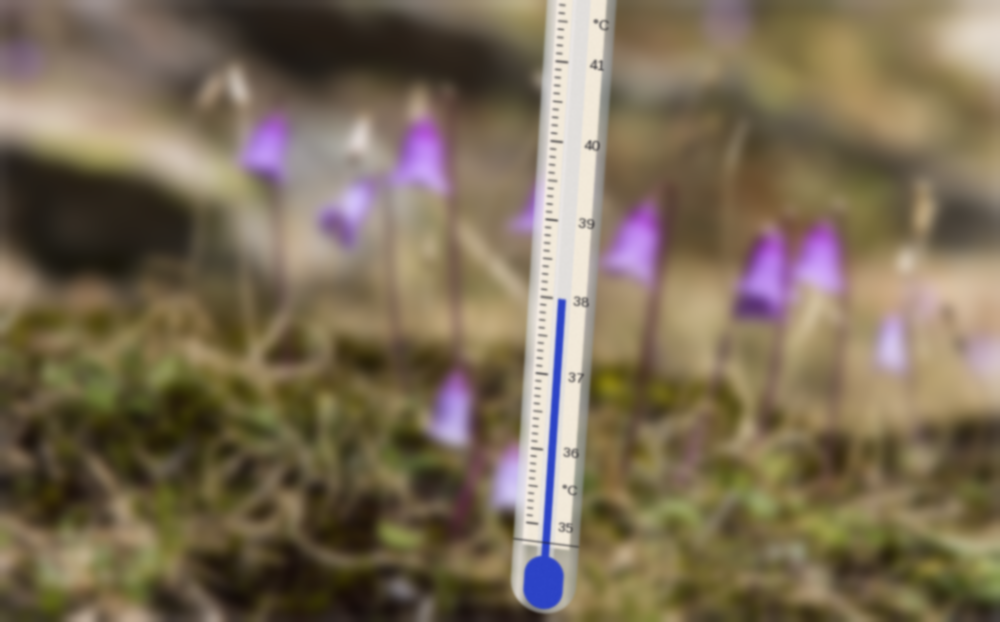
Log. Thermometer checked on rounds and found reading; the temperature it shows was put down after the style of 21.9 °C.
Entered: 38 °C
